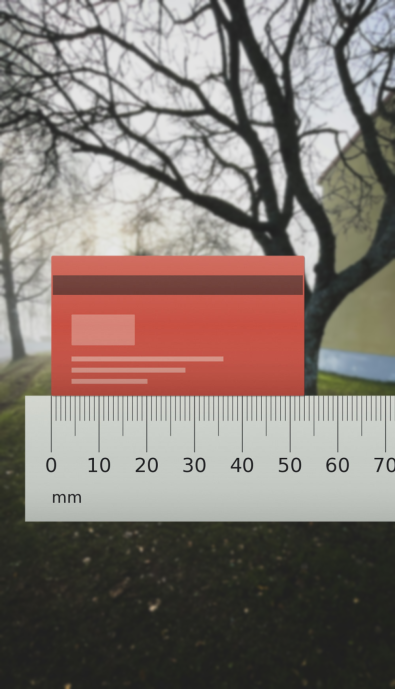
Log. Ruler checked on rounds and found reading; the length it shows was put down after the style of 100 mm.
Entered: 53 mm
